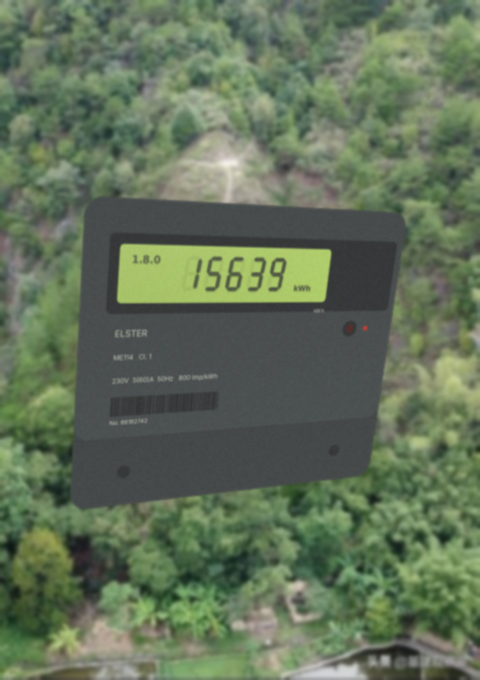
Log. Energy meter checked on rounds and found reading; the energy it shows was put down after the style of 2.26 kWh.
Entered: 15639 kWh
